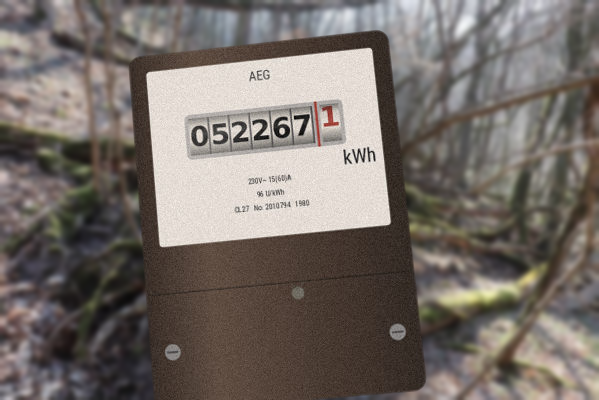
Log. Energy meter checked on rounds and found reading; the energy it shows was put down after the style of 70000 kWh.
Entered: 52267.1 kWh
